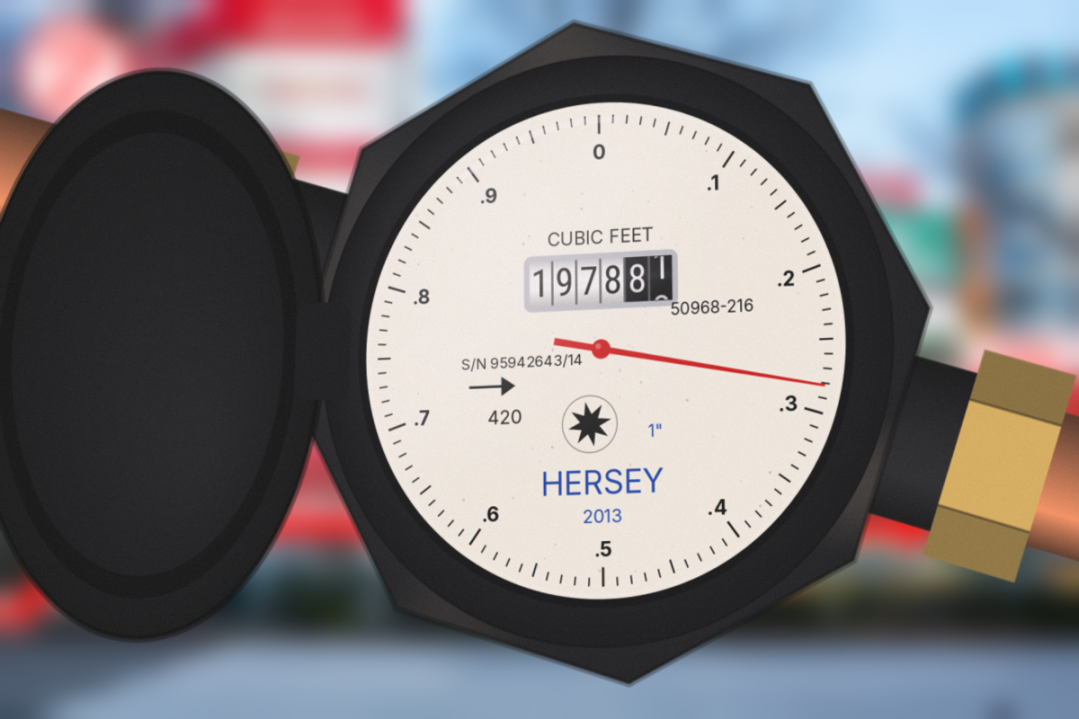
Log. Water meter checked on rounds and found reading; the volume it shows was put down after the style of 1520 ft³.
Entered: 197881.28 ft³
